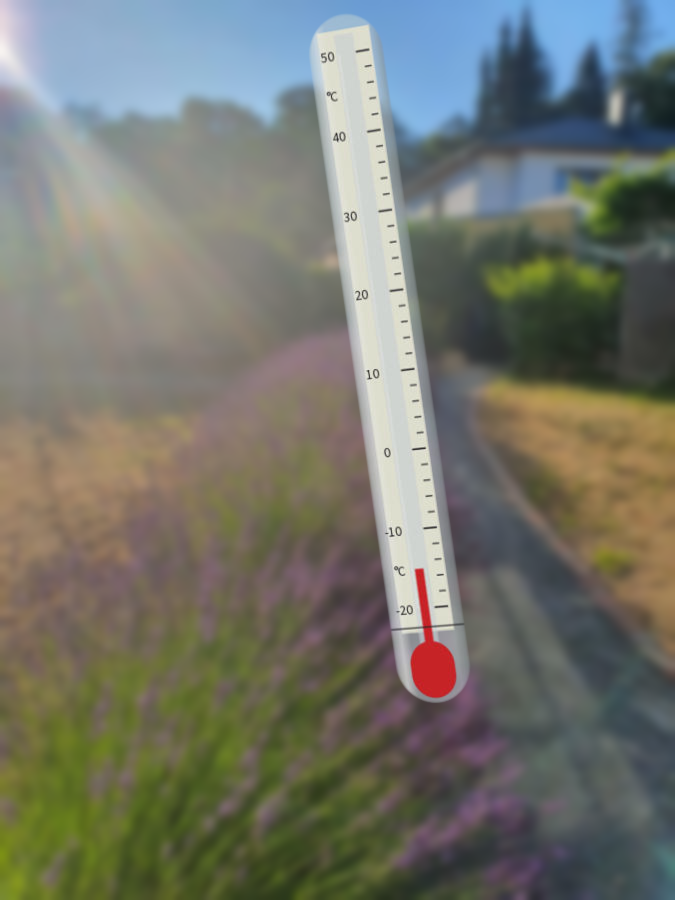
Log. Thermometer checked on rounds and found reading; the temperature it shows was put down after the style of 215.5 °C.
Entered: -15 °C
